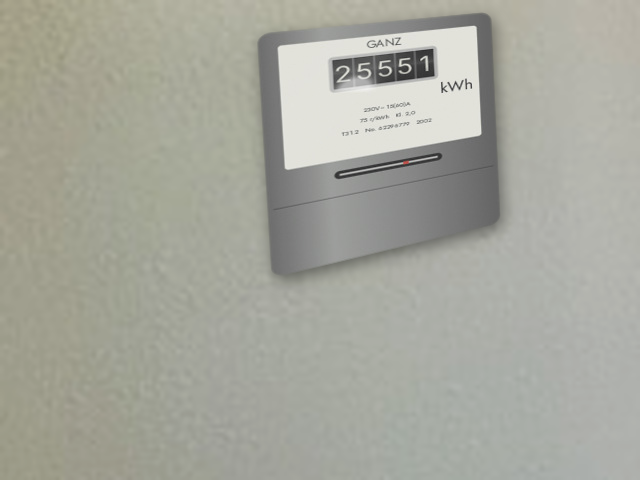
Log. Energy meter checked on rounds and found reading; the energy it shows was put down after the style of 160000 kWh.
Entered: 25551 kWh
